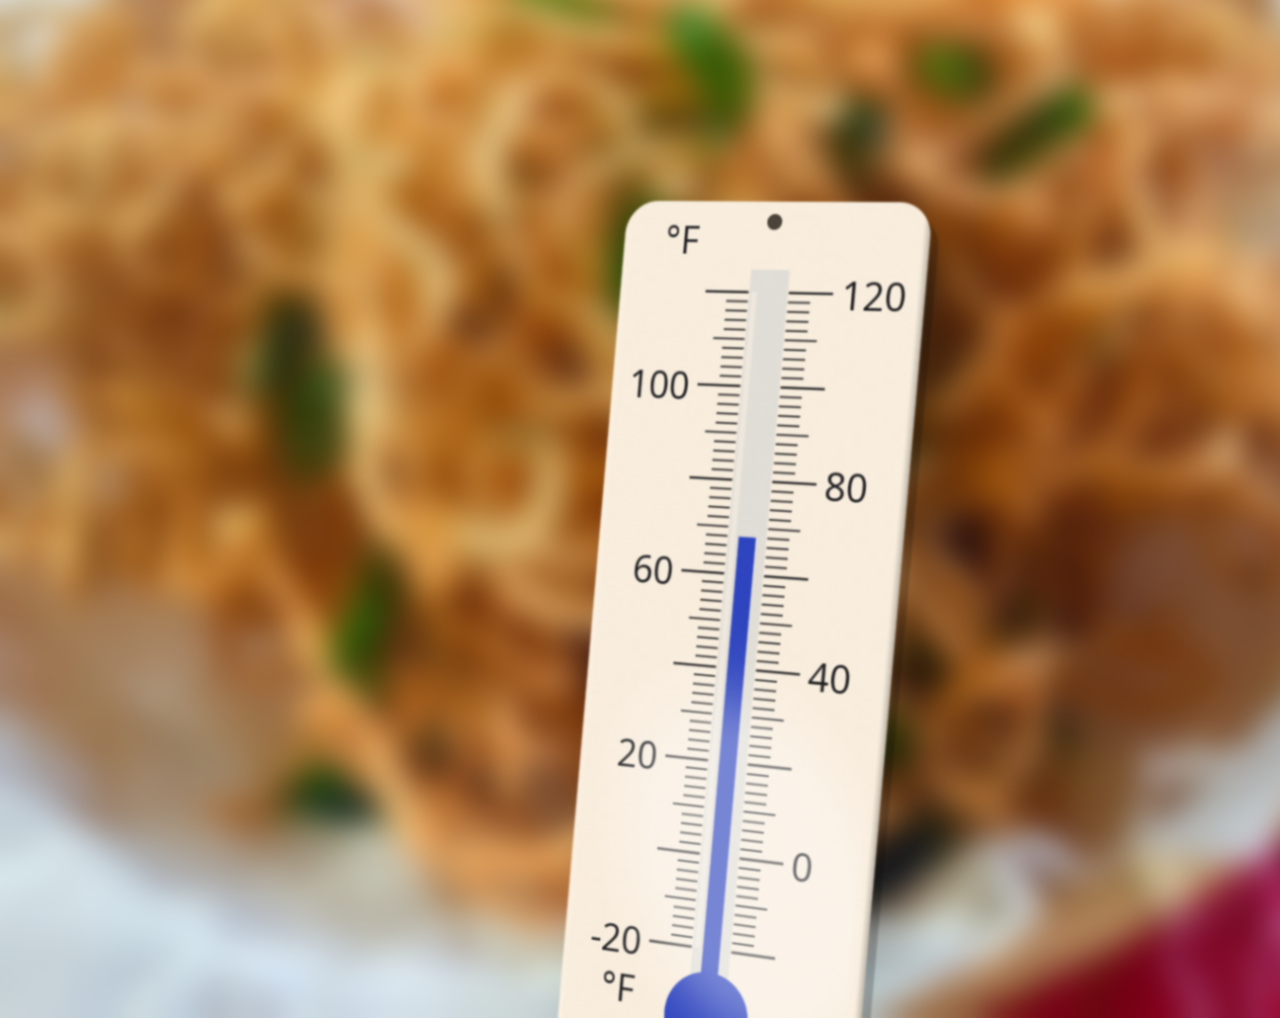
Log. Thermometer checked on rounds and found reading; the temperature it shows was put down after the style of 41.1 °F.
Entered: 68 °F
